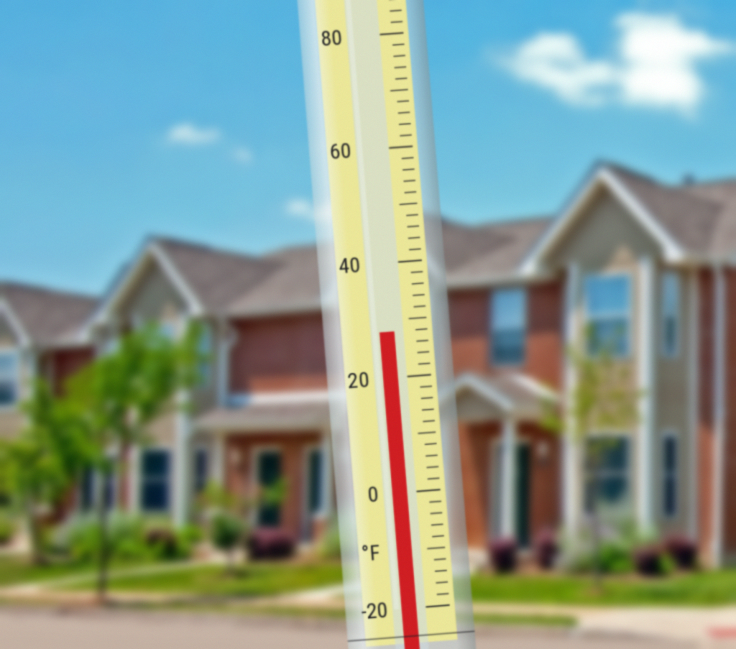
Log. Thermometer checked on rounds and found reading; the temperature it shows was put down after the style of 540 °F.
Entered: 28 °F
